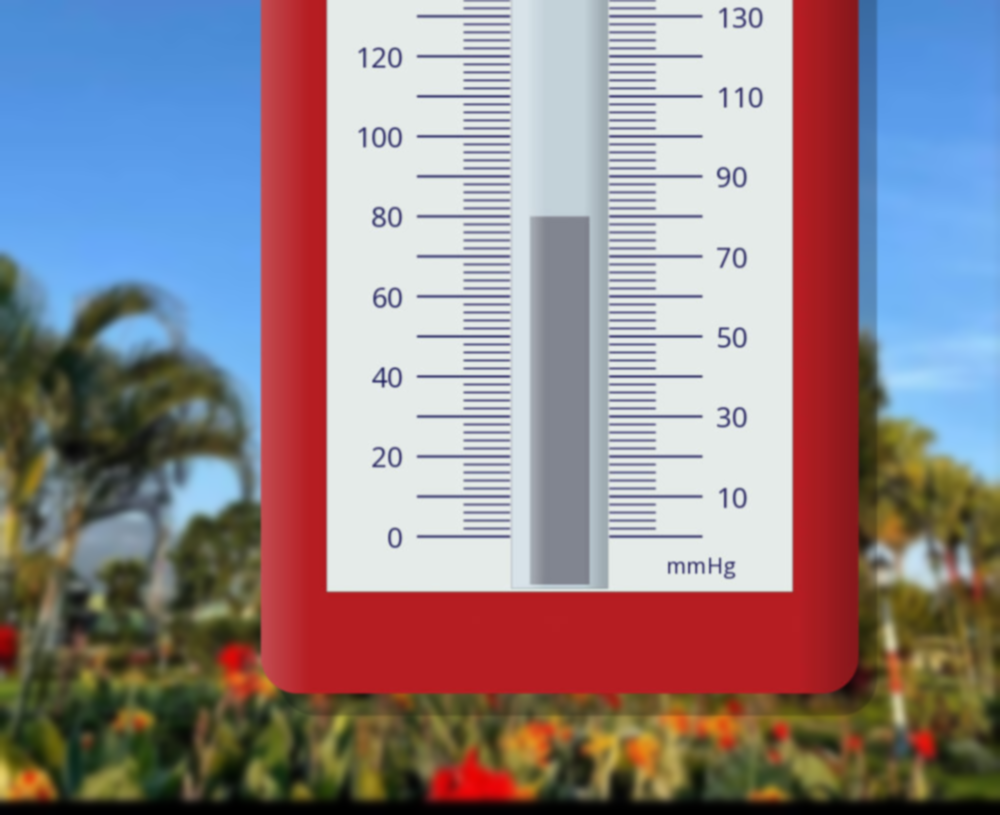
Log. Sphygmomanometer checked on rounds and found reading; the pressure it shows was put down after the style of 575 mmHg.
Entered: 80 mmHg
